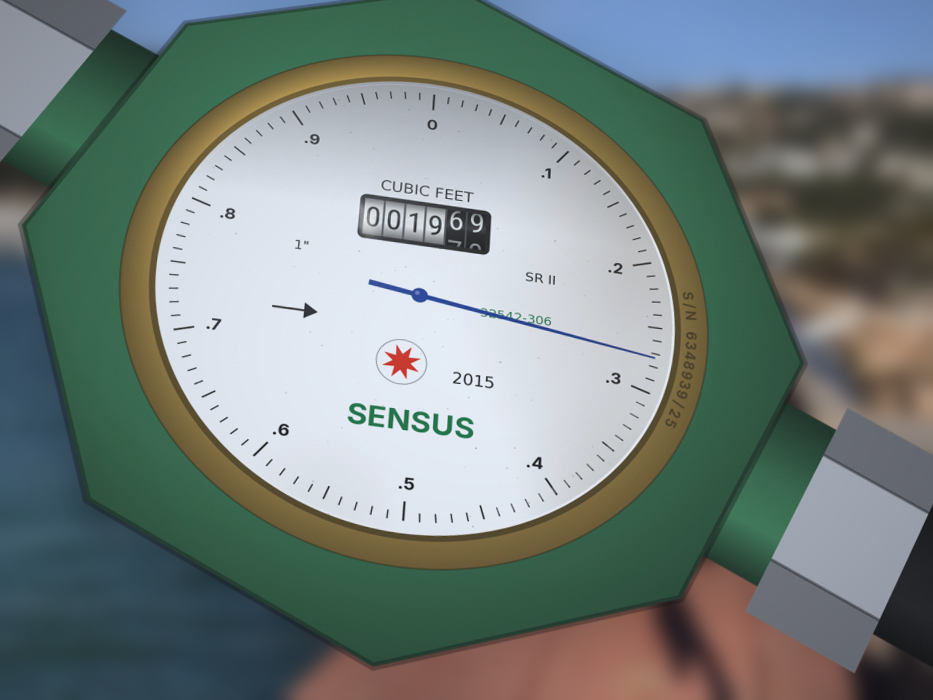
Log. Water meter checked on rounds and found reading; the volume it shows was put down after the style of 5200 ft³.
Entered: 1969.27 ft³
